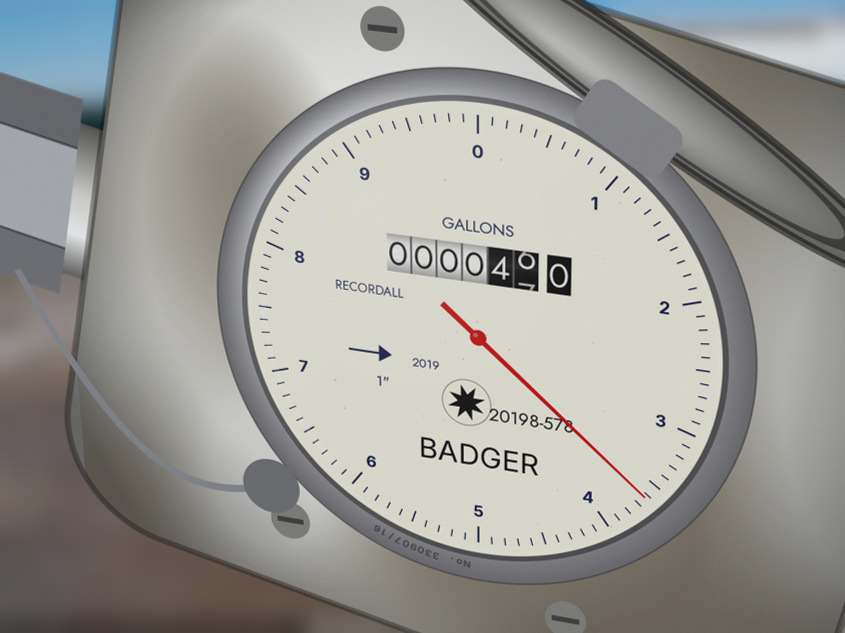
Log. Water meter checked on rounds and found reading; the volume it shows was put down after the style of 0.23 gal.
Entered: 463.6 gal
